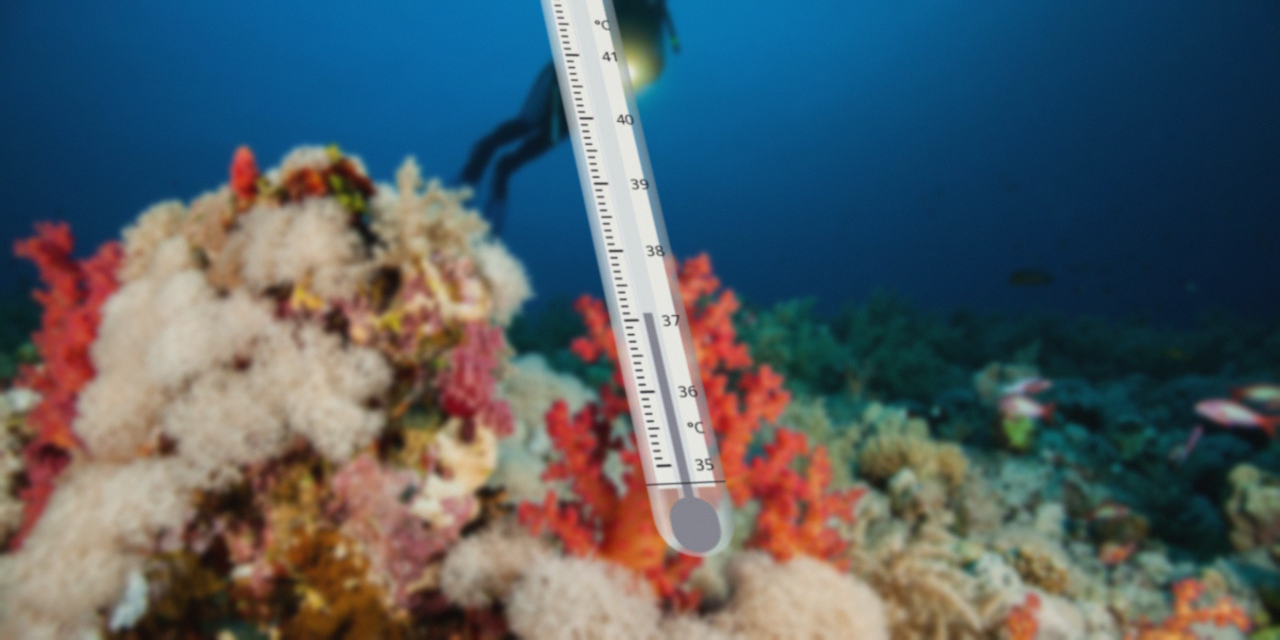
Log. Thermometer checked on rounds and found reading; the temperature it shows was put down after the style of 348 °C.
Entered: 37.1 °C
